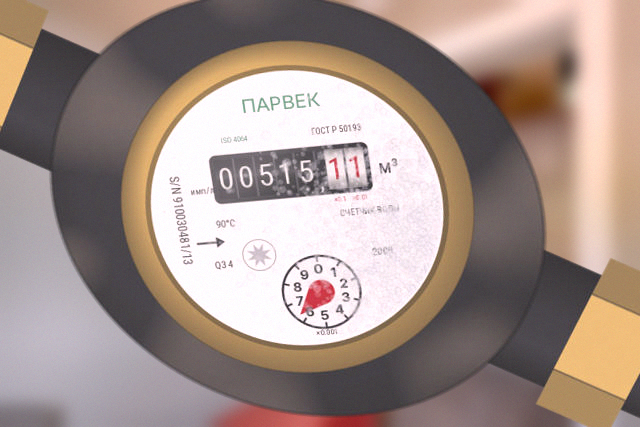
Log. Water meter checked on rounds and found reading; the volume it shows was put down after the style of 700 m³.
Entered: 515.116 m³
